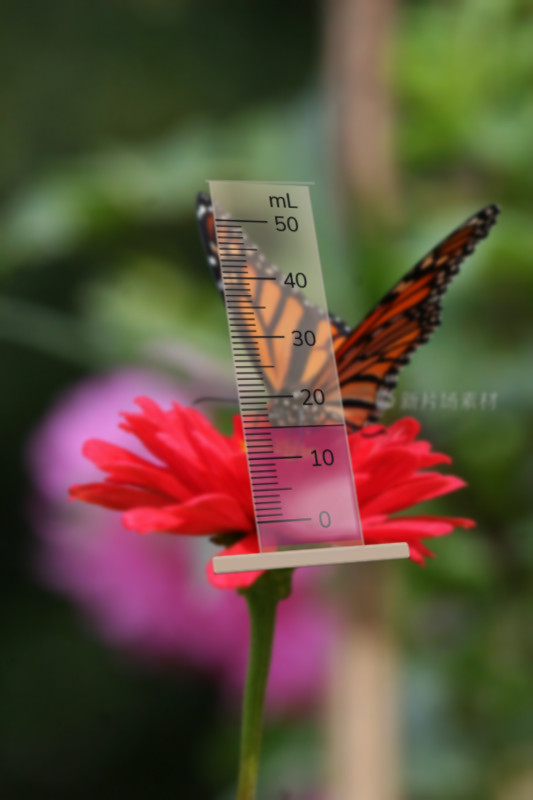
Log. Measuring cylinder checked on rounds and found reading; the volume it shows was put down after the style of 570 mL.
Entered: 15 mL
